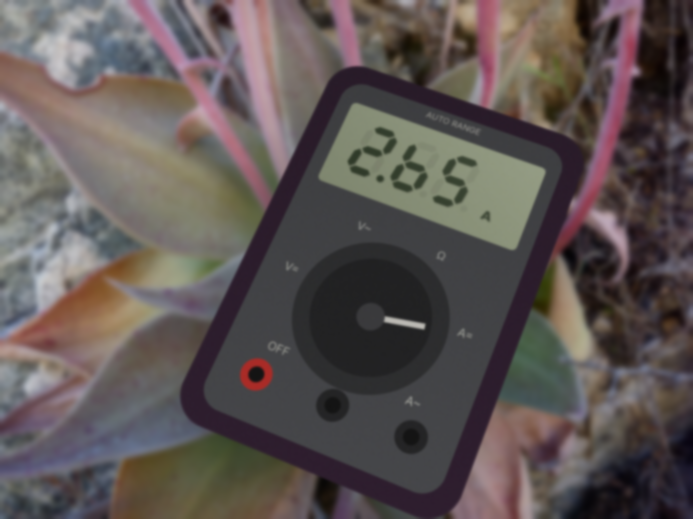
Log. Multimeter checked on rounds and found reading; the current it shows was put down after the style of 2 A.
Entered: 2.65 A
